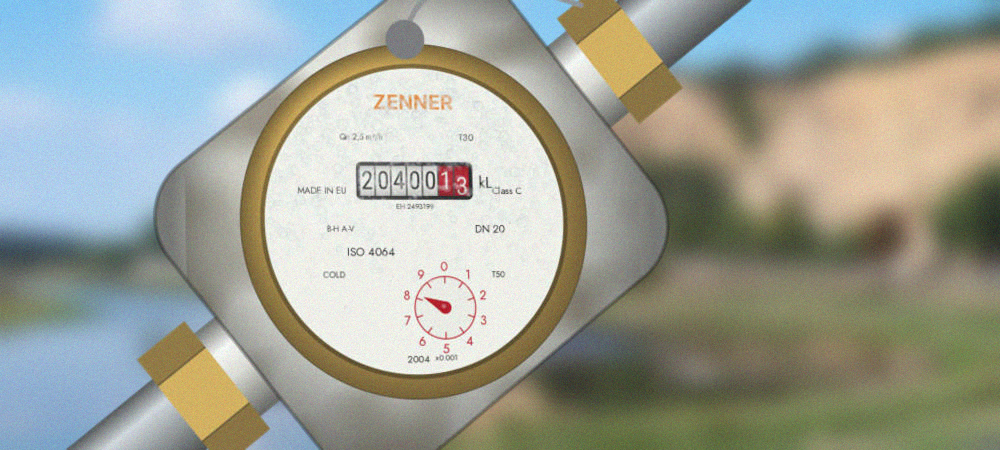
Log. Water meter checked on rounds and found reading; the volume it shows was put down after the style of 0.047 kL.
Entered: 20400.128 kL
